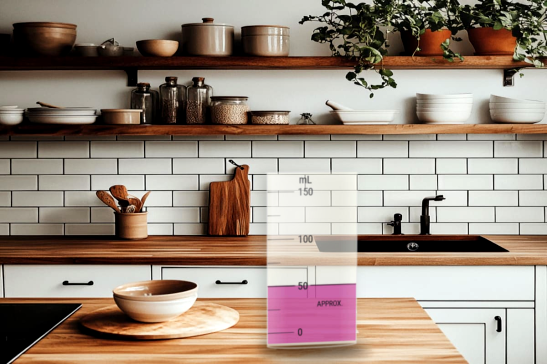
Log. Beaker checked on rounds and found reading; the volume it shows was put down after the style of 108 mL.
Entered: 50 mL
